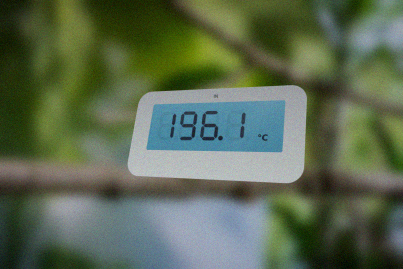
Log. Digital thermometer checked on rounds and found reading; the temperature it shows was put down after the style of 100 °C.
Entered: 196.1 °C
